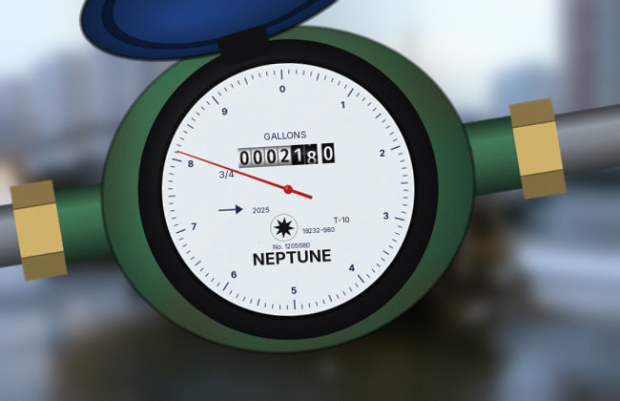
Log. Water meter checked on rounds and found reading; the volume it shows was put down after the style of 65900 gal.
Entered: 2178.1 gal
